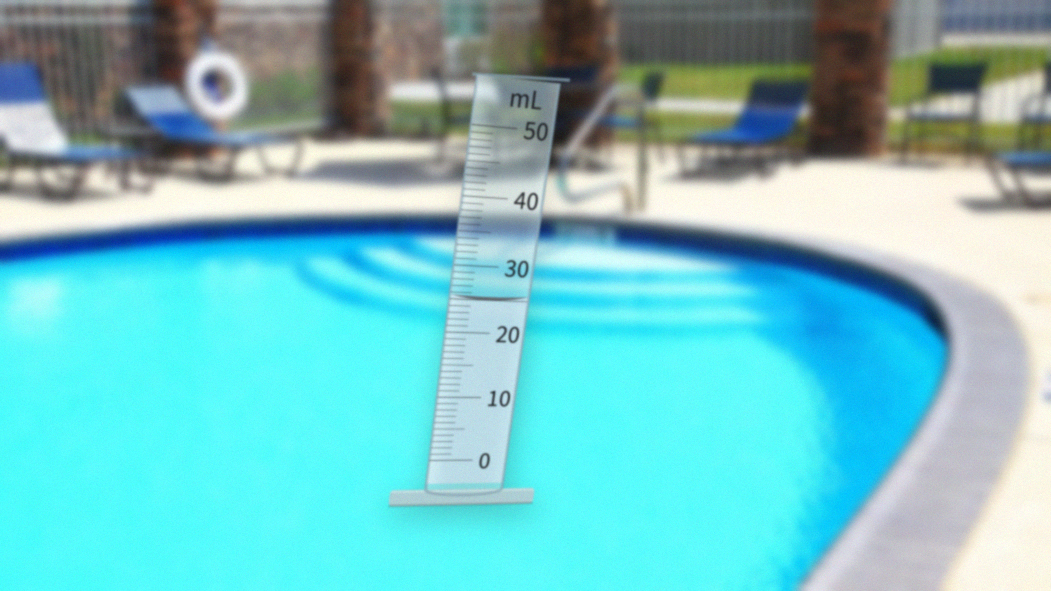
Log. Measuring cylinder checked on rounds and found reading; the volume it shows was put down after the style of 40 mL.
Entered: 25 mL
